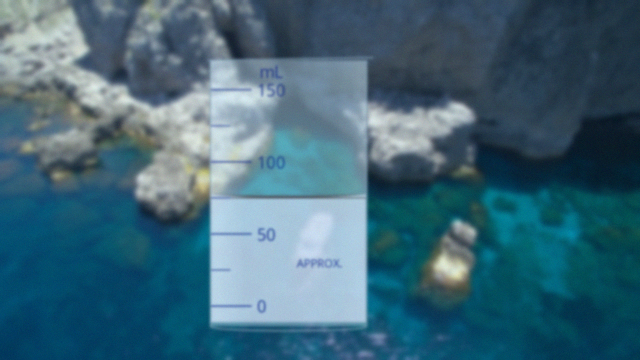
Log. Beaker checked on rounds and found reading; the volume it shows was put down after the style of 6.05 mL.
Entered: 75 mL
